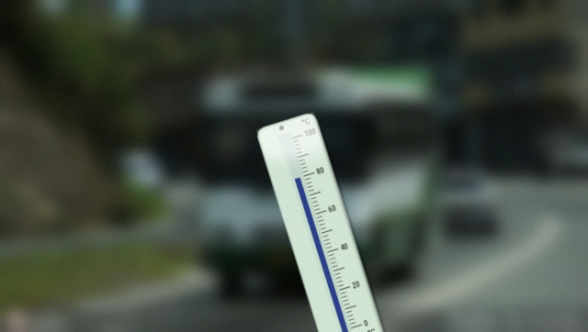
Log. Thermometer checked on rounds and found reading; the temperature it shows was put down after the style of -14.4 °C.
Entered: 80 °C
